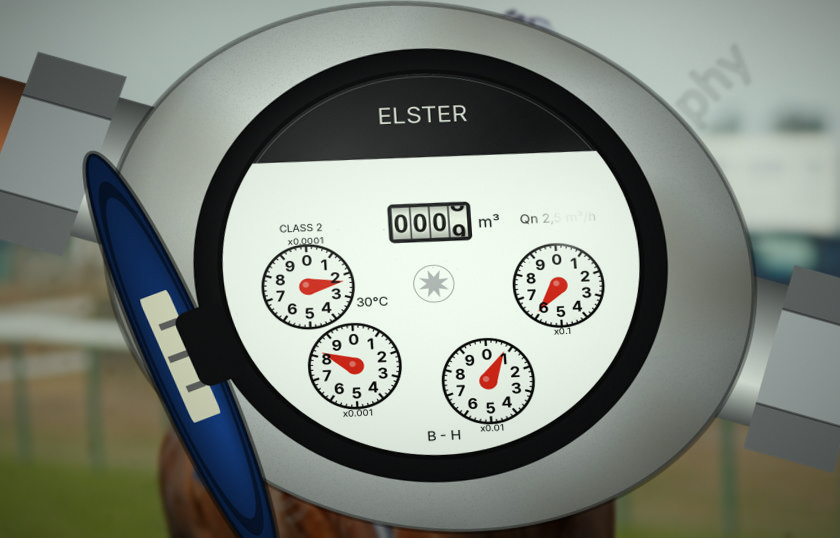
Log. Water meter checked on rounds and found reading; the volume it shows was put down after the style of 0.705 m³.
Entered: 8.6082 m³
